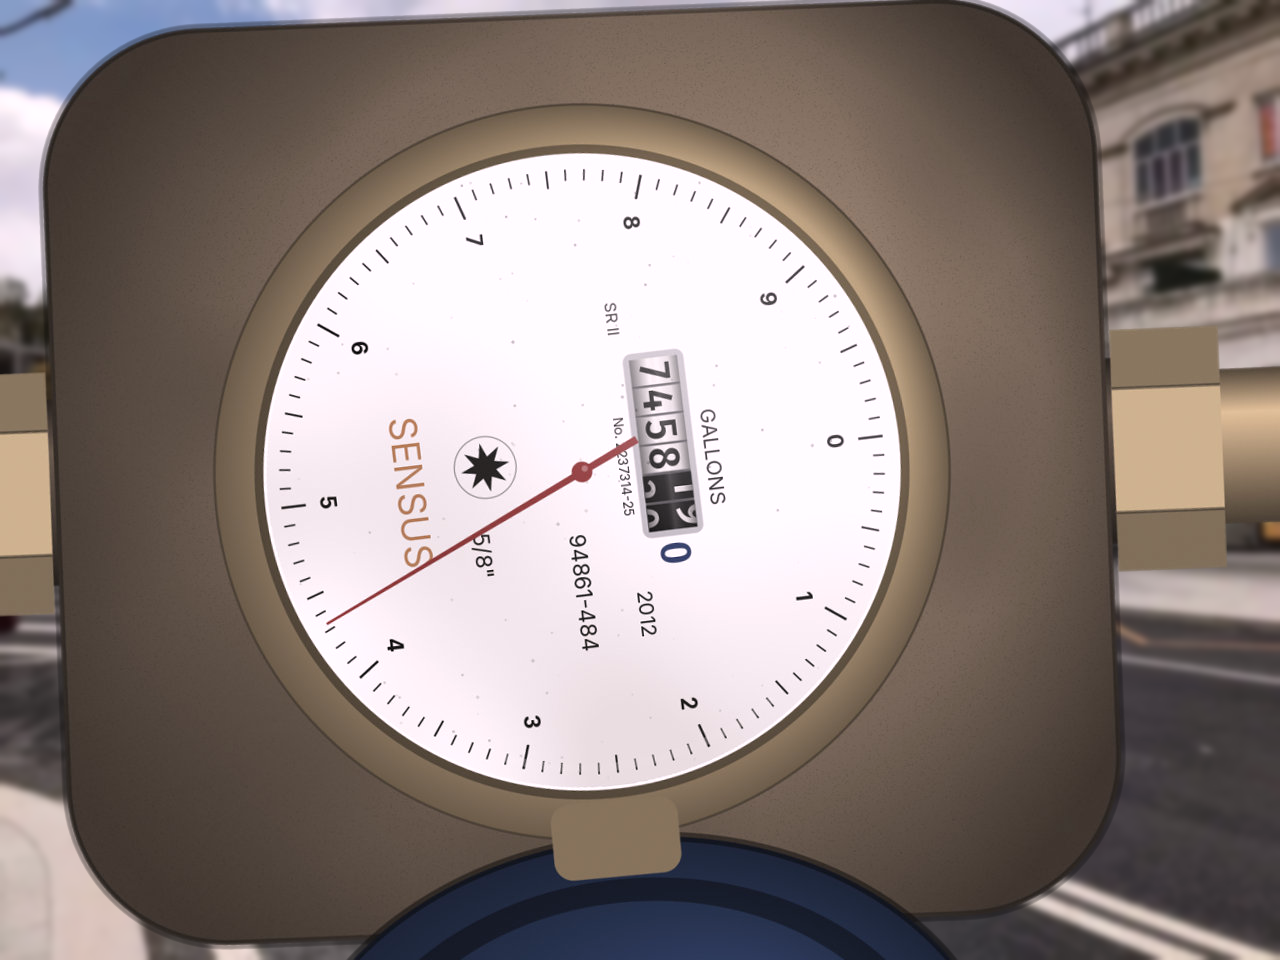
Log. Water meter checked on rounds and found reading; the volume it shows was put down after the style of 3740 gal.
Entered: 7458194.3 gal
